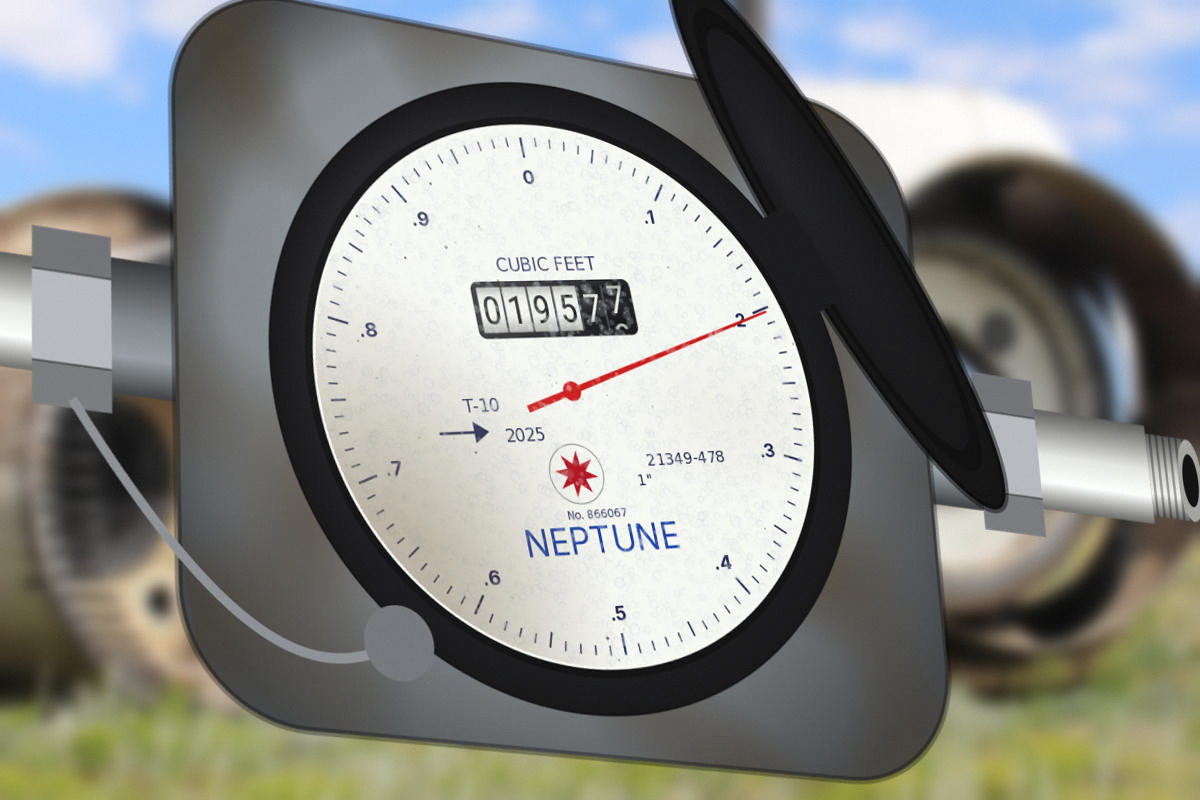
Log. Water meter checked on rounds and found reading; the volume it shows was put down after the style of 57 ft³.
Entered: 19577.20 ft³
